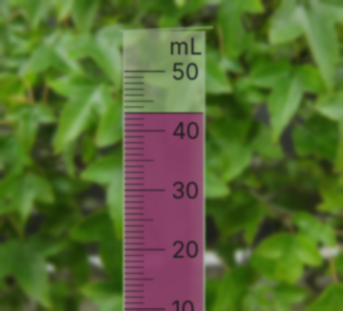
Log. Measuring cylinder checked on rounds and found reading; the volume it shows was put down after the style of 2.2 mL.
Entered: 43 mL
